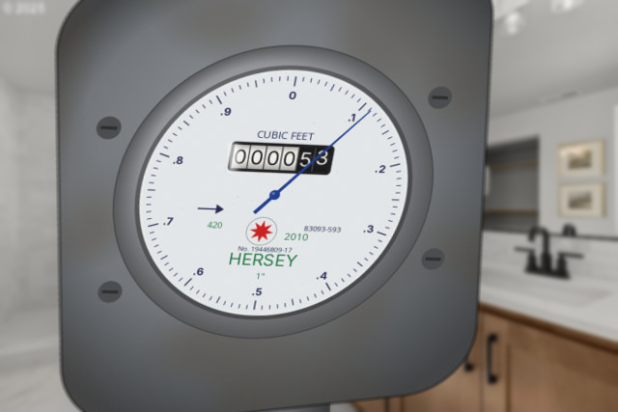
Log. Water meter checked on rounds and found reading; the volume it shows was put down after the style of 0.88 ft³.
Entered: 53.11 ft³
